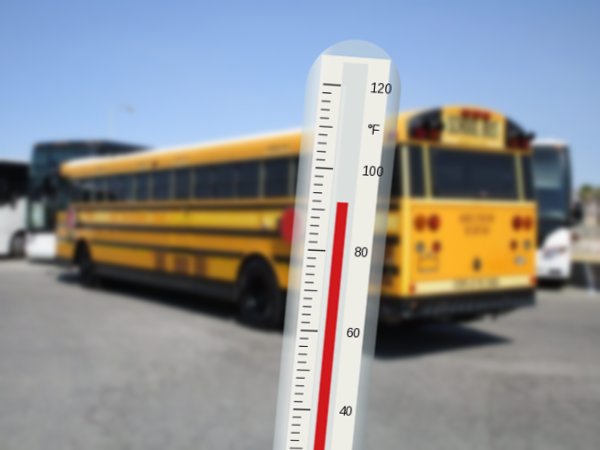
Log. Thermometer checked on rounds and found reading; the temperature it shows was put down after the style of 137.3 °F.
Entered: 92 °F
